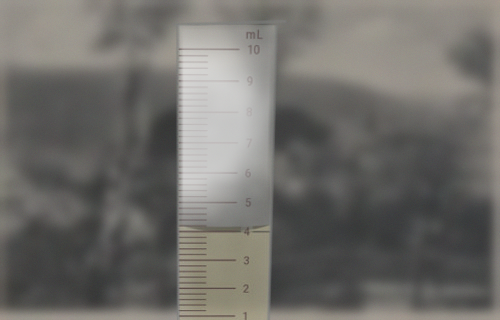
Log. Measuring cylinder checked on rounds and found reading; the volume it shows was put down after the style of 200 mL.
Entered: 4 mL
